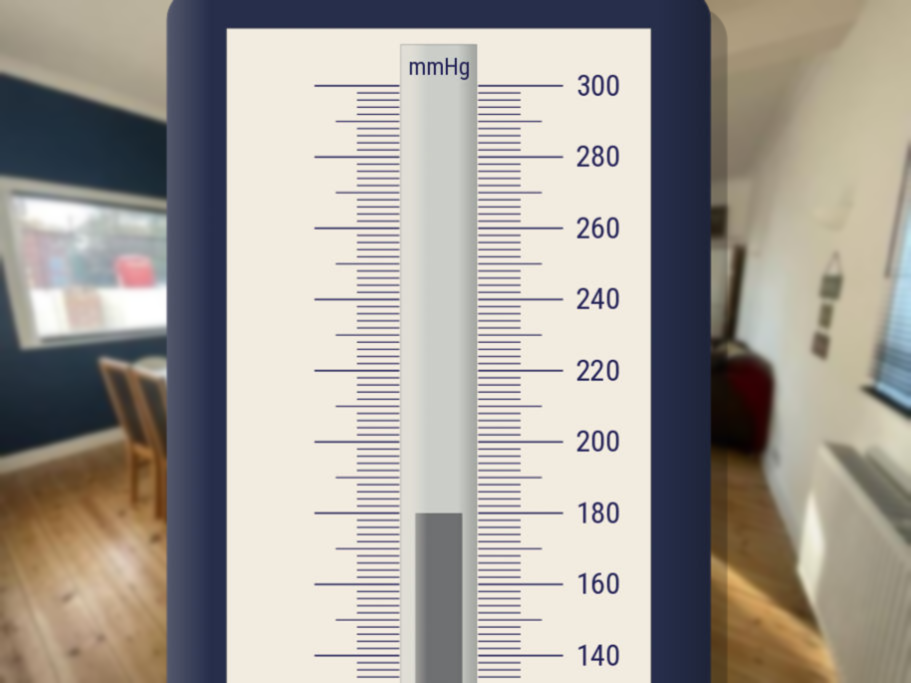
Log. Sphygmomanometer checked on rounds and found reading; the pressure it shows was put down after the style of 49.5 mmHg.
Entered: 180 mmHg
